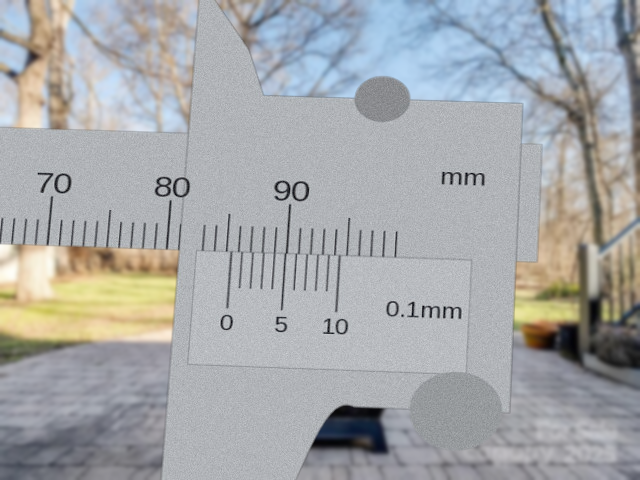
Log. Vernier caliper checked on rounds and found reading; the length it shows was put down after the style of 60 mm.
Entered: 85.4 mm
